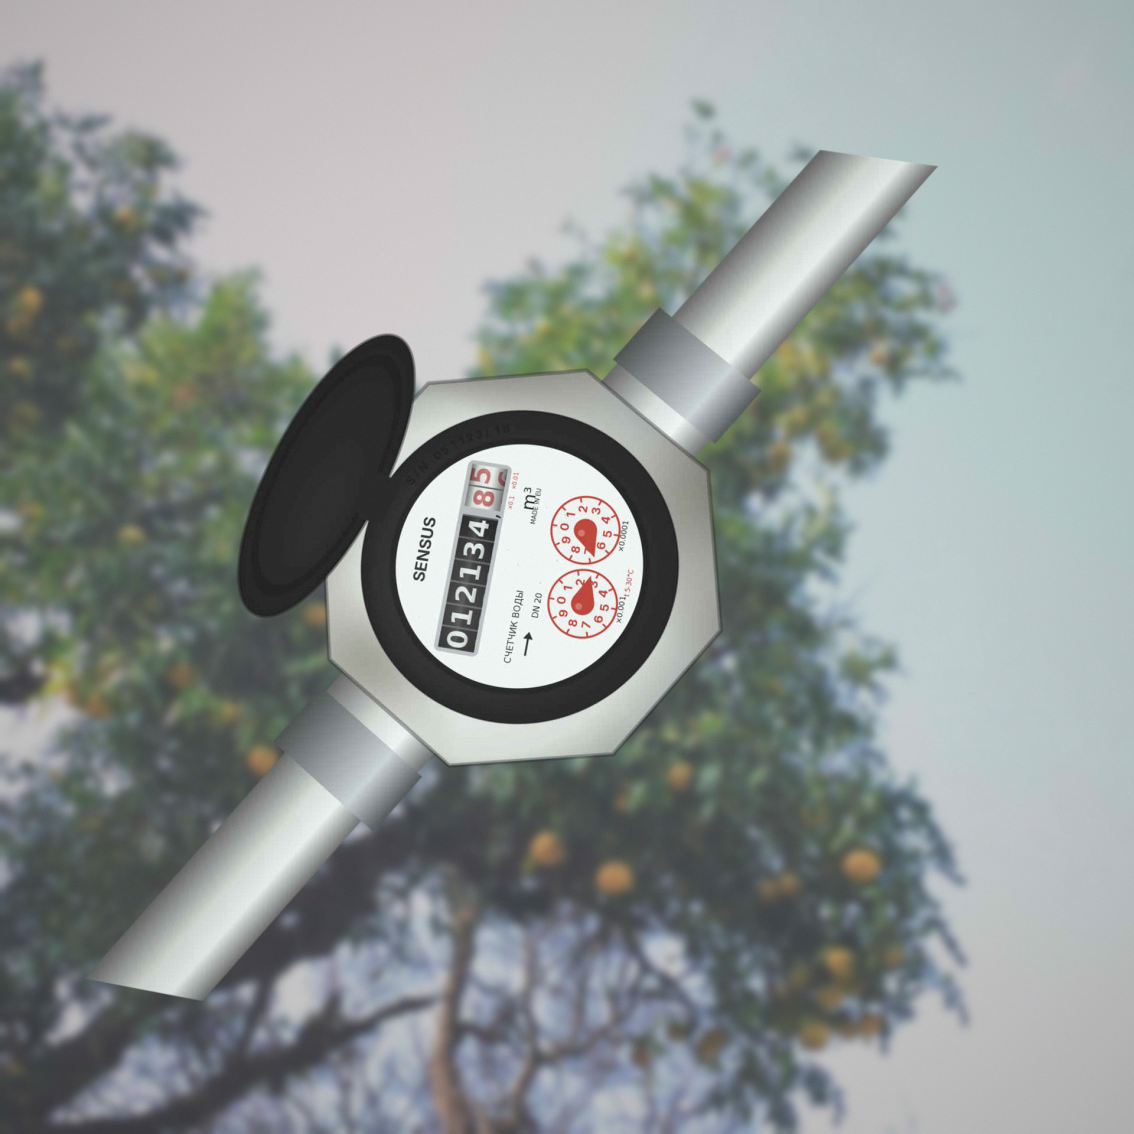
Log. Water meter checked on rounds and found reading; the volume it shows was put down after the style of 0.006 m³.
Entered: 12134.8526 m³
